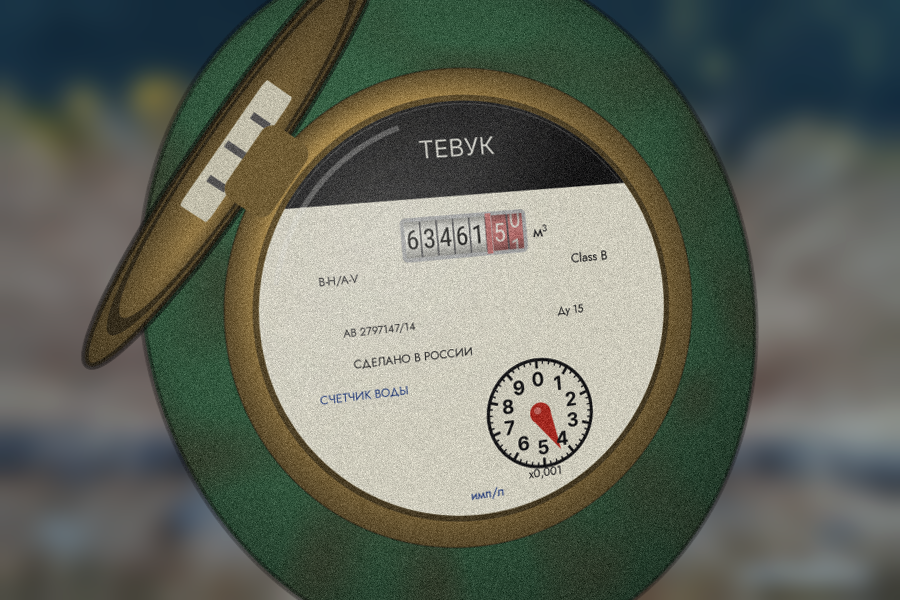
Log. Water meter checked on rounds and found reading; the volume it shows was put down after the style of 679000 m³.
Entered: 63461.504 m³
